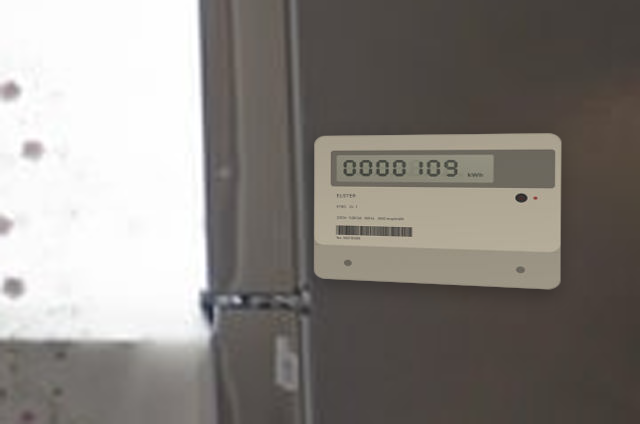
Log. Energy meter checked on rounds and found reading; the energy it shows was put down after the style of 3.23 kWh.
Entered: 109 kWh
